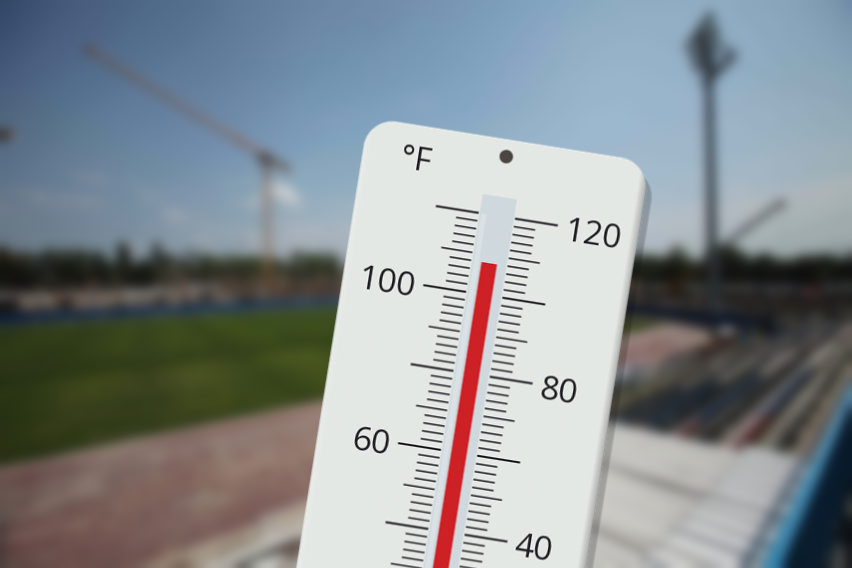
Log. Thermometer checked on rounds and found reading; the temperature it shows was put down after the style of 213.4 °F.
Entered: 108 °F
